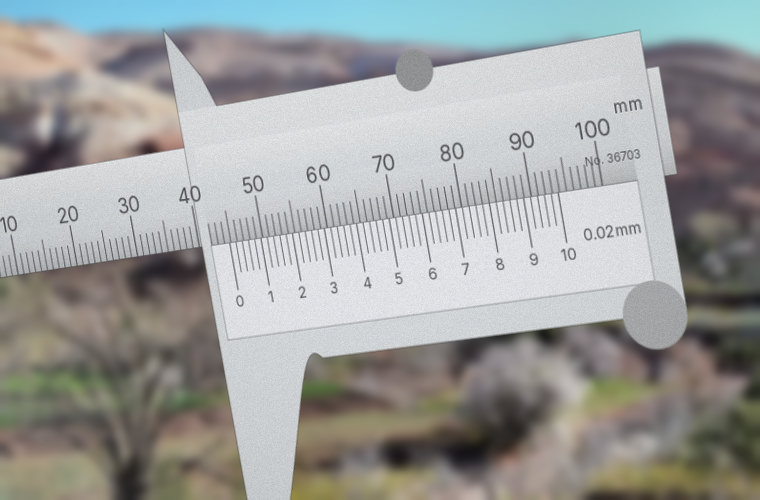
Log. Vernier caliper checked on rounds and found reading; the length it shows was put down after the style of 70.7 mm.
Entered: 44.8 mm
